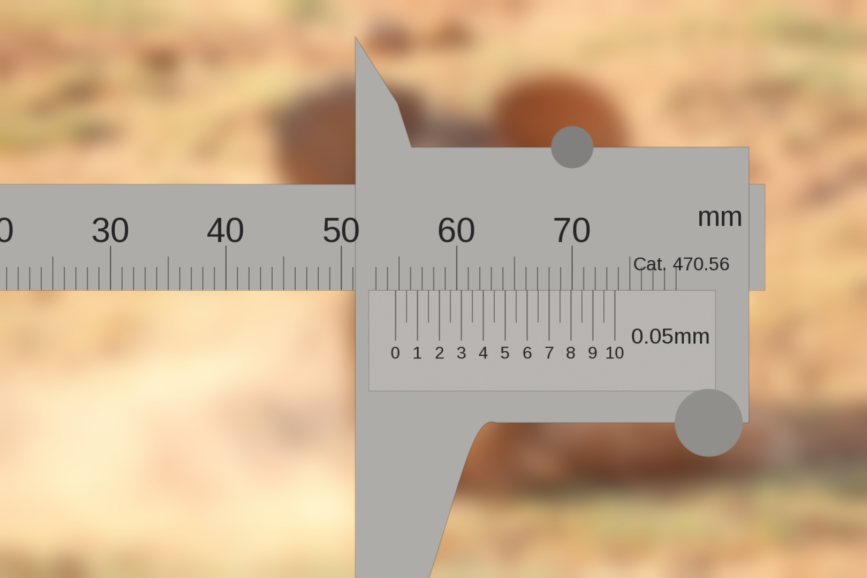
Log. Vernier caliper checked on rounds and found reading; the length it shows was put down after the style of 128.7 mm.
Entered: 54.7 mm
